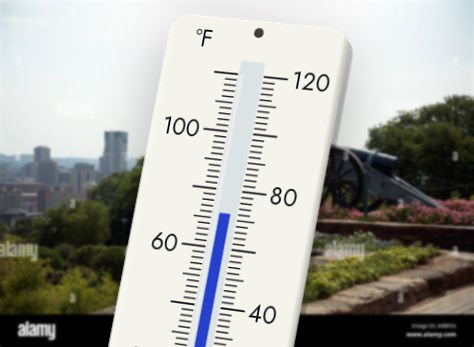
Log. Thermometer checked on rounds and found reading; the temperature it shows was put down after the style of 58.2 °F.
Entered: 72 °F
